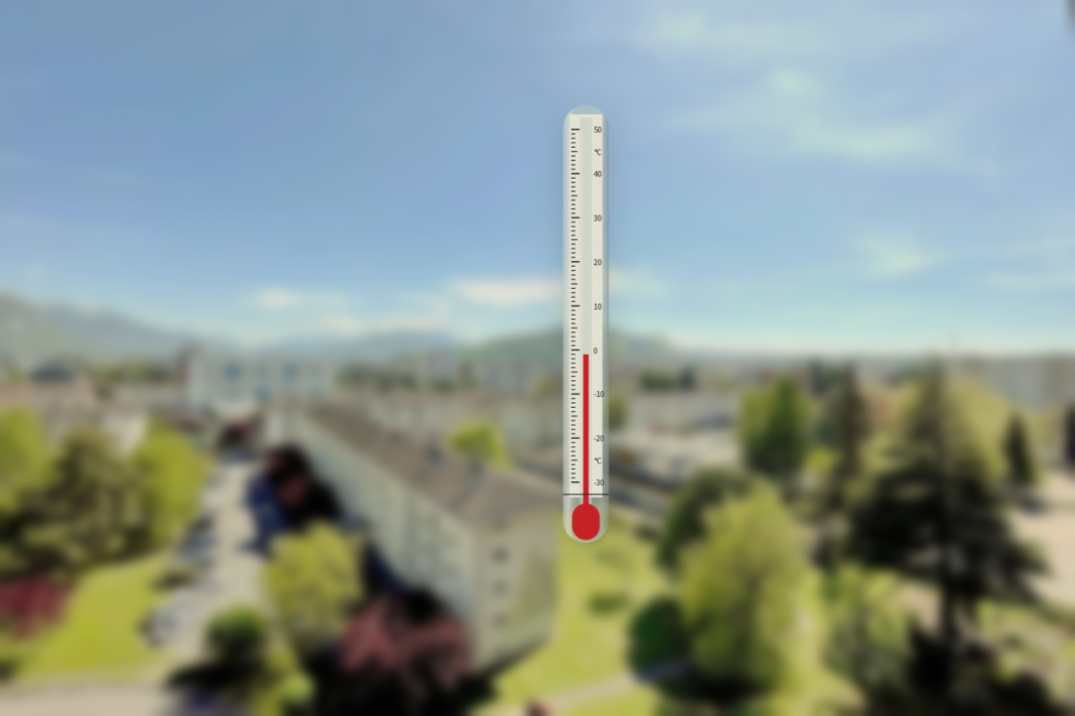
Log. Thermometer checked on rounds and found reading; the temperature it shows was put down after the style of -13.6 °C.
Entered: -1 °C
